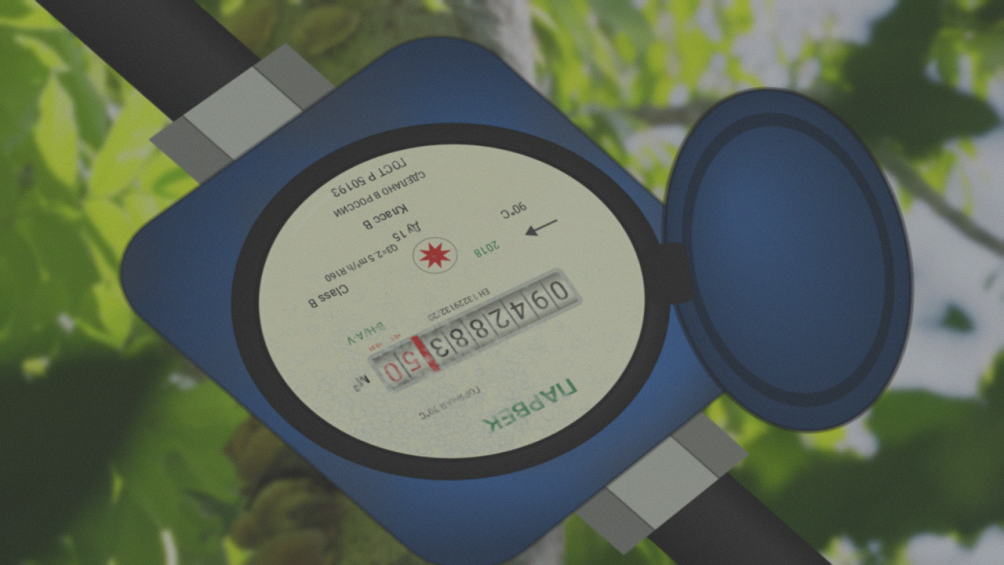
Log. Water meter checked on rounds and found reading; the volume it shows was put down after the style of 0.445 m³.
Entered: 942883.50 m³
